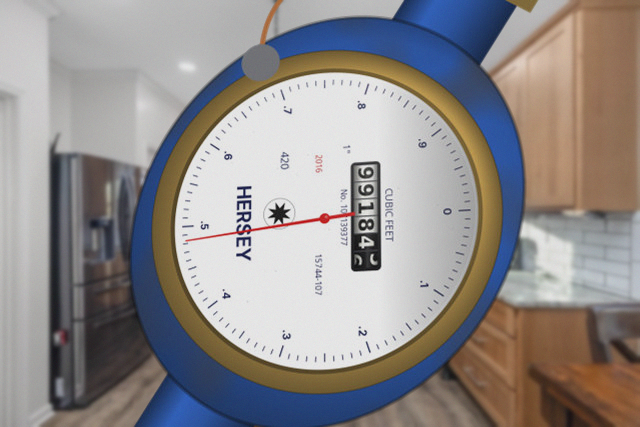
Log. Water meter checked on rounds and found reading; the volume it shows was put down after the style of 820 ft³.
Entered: 991845.48 ft³
